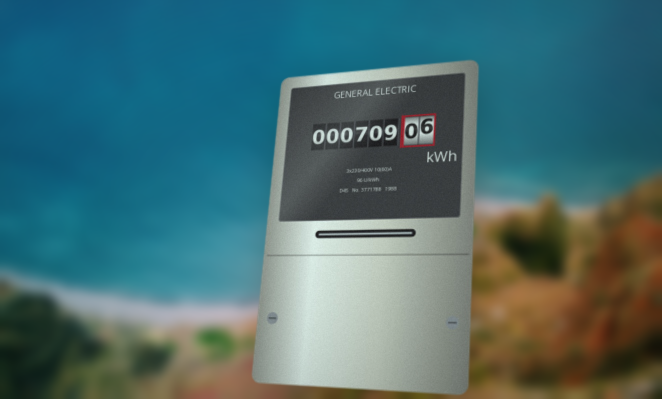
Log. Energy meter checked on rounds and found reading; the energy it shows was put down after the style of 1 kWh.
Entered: 709.06 kWh
